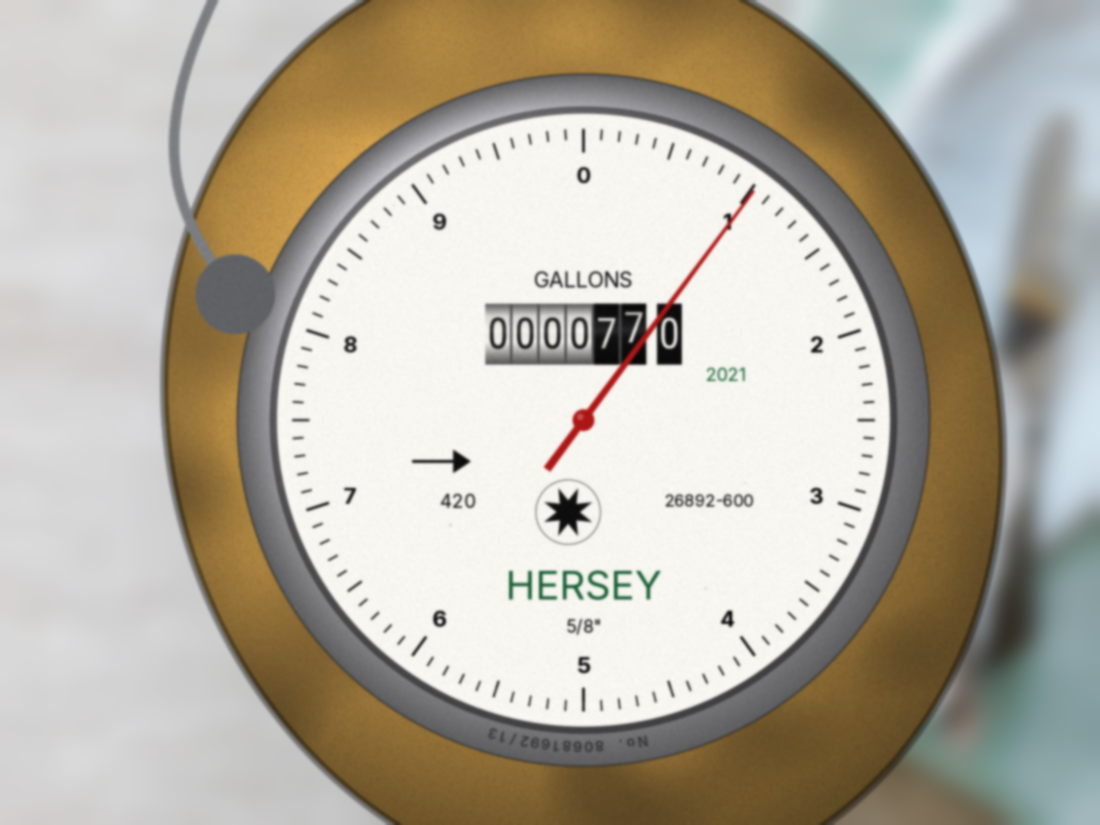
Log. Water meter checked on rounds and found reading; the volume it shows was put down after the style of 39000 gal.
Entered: 771.0 gal
